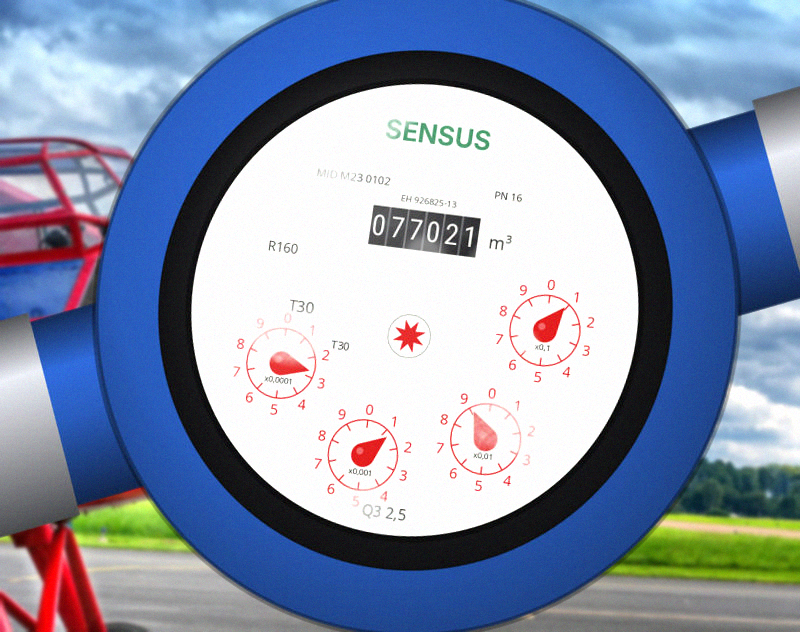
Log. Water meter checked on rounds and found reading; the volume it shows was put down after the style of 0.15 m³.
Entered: 77021.0912 m³
